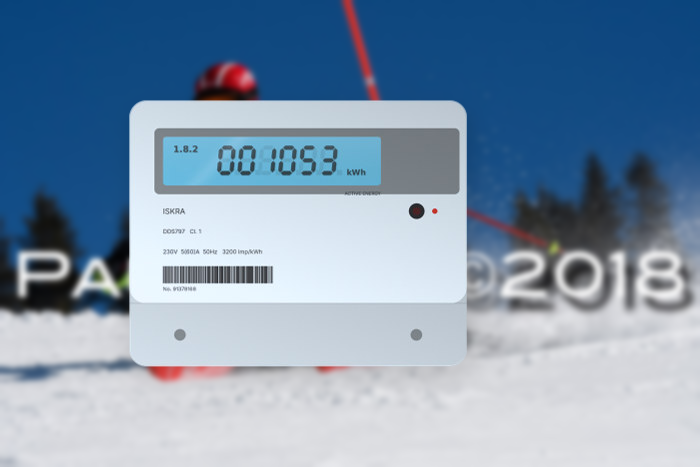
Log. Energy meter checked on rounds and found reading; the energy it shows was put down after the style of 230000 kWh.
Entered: 1053 kWh
